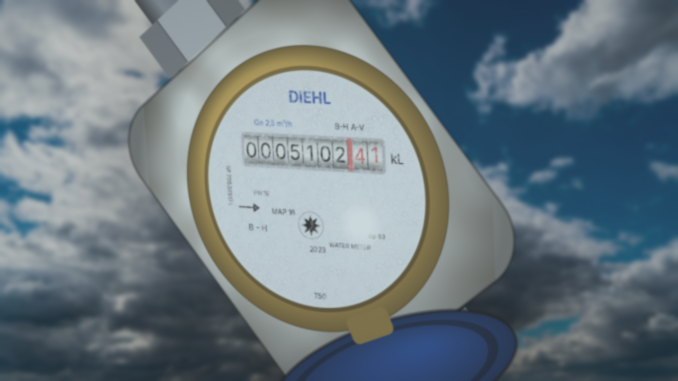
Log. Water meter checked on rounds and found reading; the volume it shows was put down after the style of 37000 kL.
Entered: 5102.41 kL
